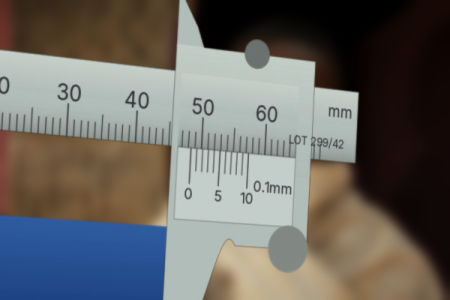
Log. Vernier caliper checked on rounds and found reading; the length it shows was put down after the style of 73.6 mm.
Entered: 48.4 mm
